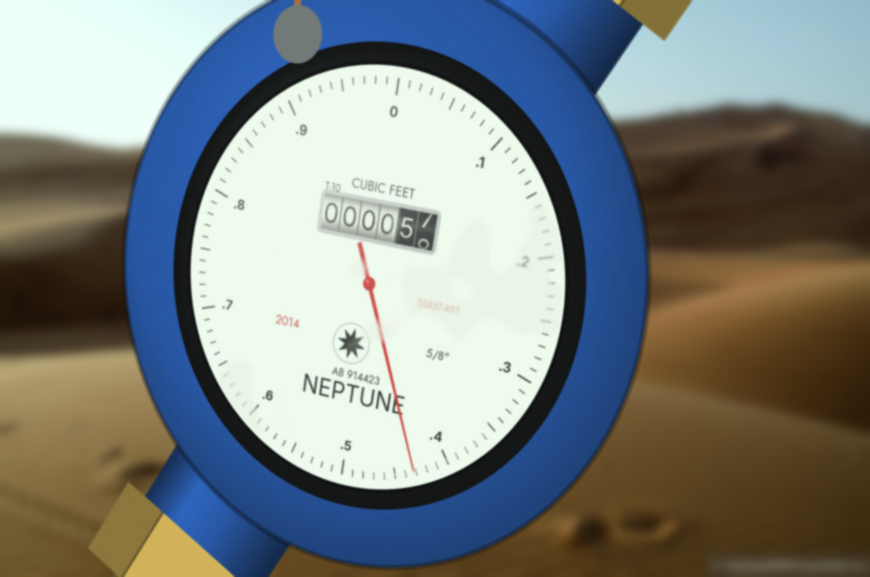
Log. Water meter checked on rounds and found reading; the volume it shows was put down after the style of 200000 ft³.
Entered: 57.43 ft³
